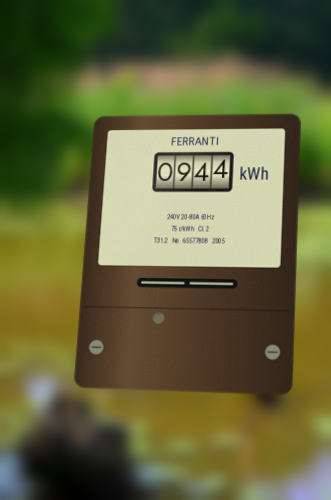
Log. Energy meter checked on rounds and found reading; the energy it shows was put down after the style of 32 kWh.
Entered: 944 kWh
